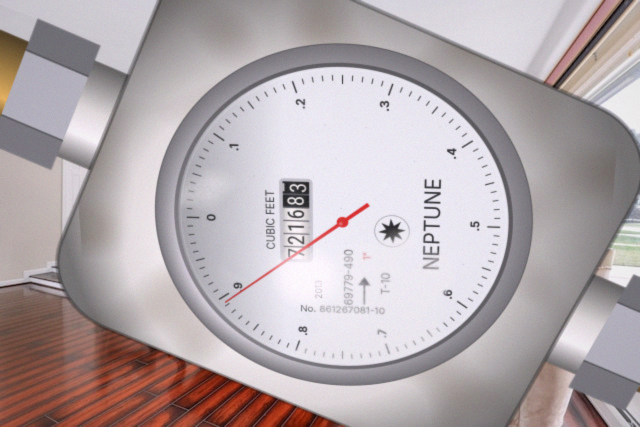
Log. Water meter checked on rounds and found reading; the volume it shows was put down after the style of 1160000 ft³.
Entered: 721682.89 ft³
